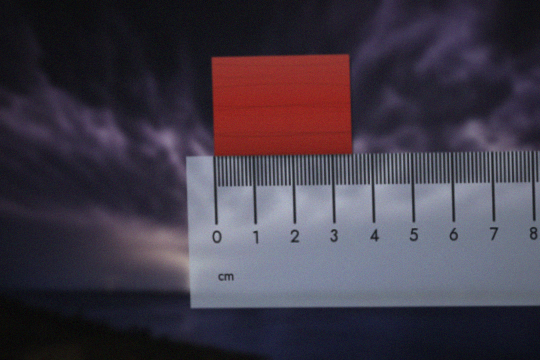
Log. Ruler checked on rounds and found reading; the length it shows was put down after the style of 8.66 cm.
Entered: 3.5 cm
